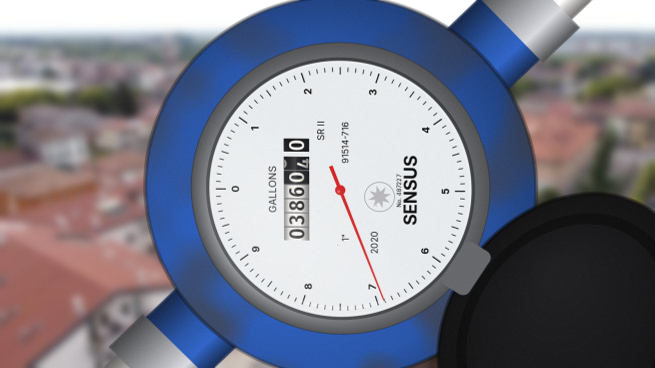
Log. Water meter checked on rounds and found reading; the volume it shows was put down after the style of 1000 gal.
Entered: 386036.9 gal
